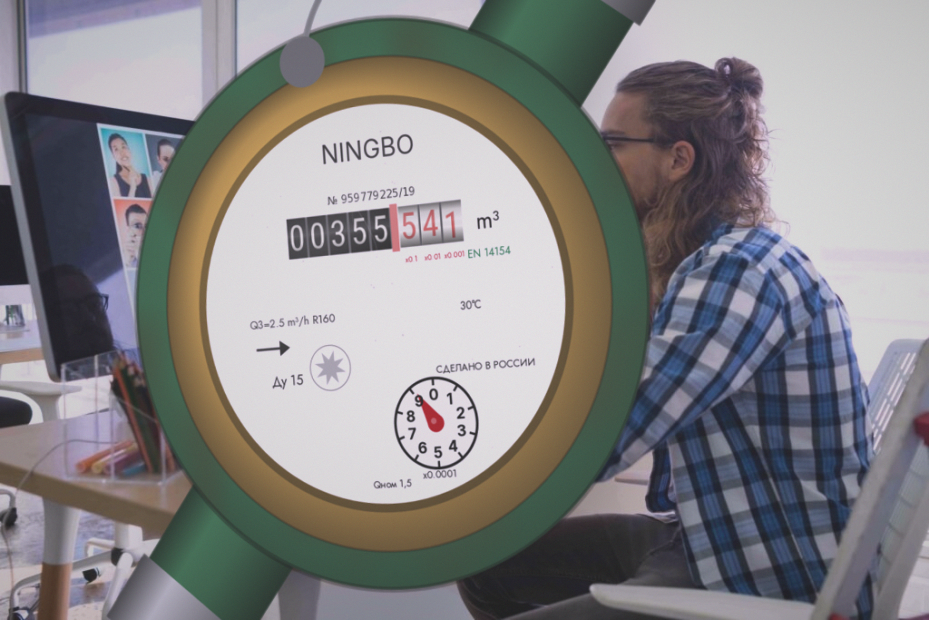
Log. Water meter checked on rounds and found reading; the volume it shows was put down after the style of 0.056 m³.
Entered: 355.5409 m³
